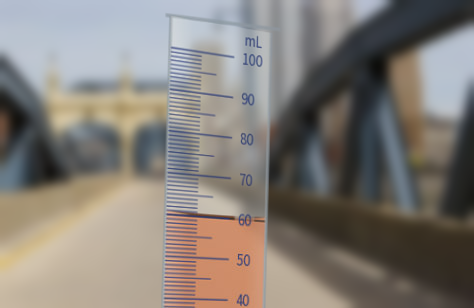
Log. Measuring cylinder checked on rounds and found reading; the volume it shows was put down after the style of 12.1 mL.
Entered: 60 mL
